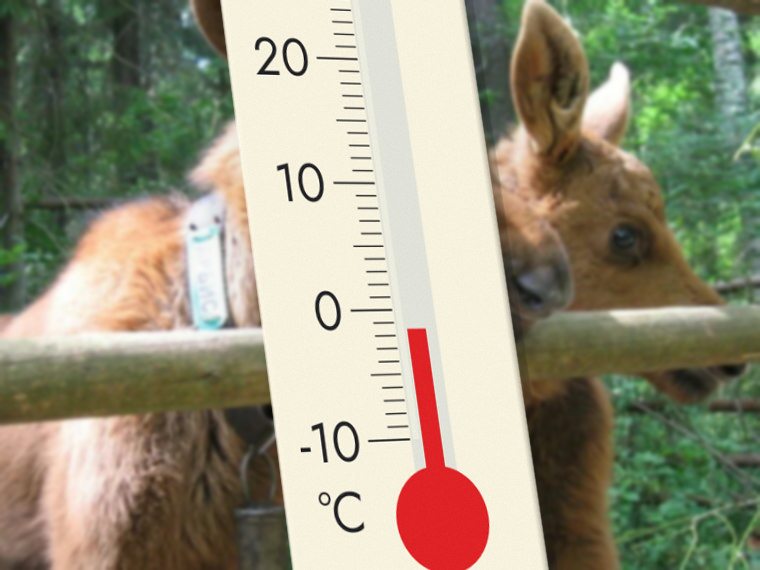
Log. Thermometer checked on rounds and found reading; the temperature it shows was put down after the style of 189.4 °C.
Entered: -1.5 °C
